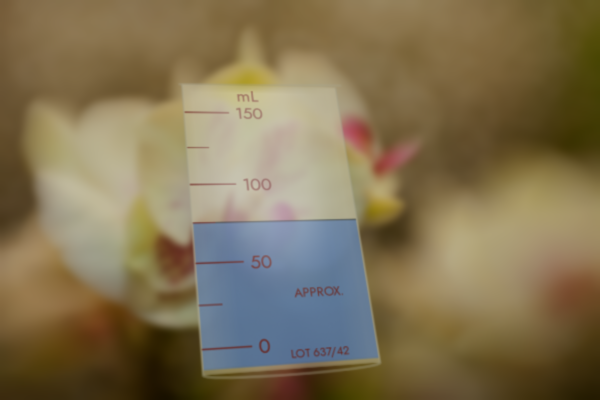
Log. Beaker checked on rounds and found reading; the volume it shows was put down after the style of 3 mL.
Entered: 75 mL
